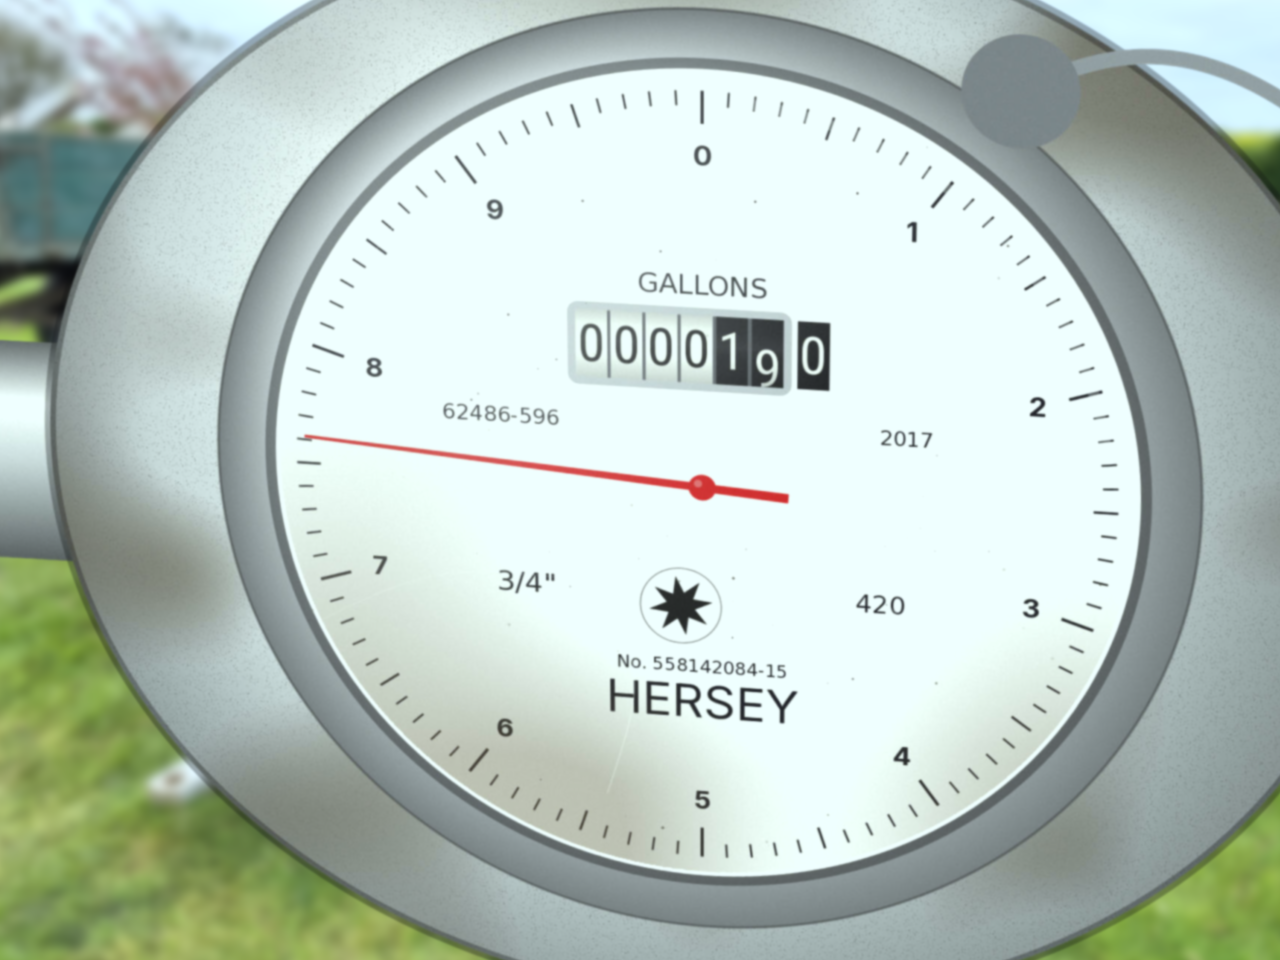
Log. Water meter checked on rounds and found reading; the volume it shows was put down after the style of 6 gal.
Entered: 187.6 gal
